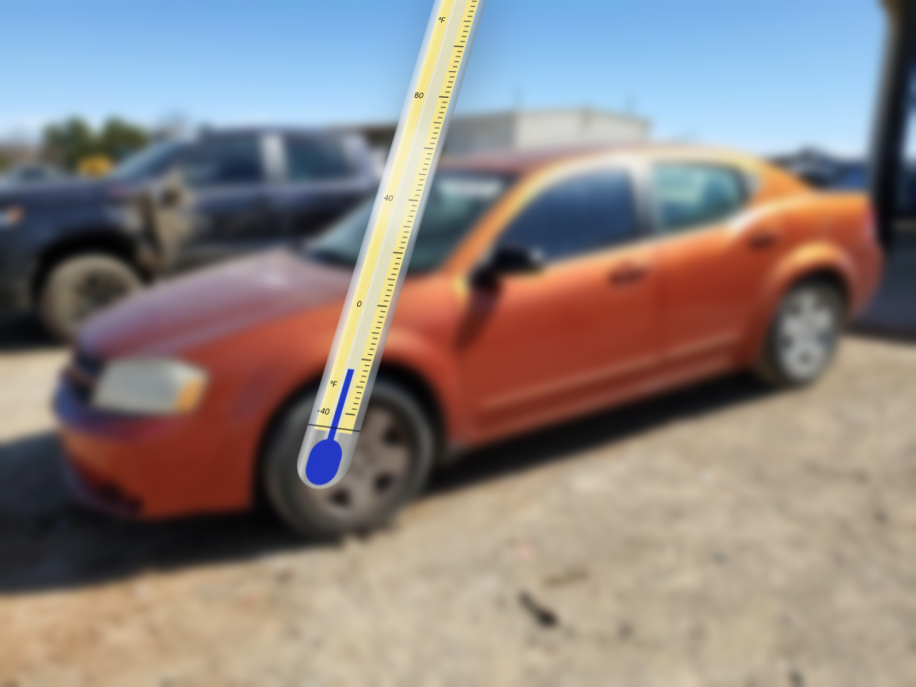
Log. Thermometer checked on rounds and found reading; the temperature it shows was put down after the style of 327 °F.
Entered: -24 °F
